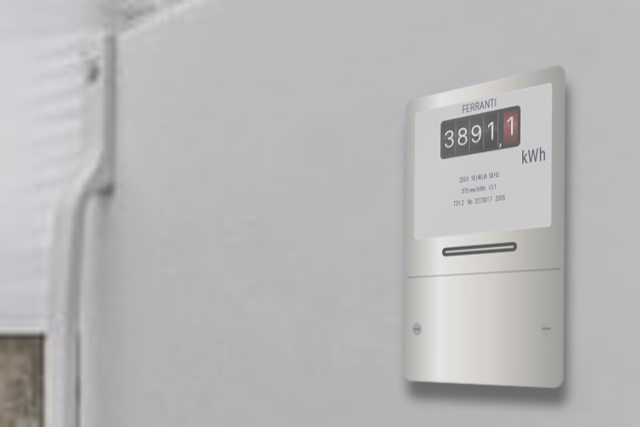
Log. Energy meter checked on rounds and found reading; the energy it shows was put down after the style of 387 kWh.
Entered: 3891.1 kWh
